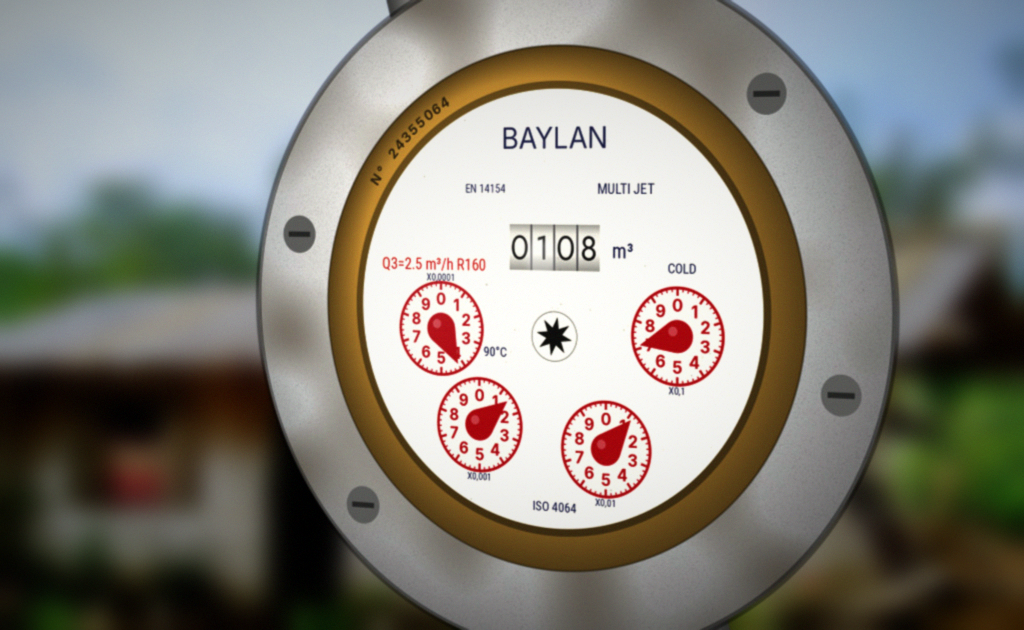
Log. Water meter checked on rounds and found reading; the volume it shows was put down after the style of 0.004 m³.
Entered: 108.7114 m³
